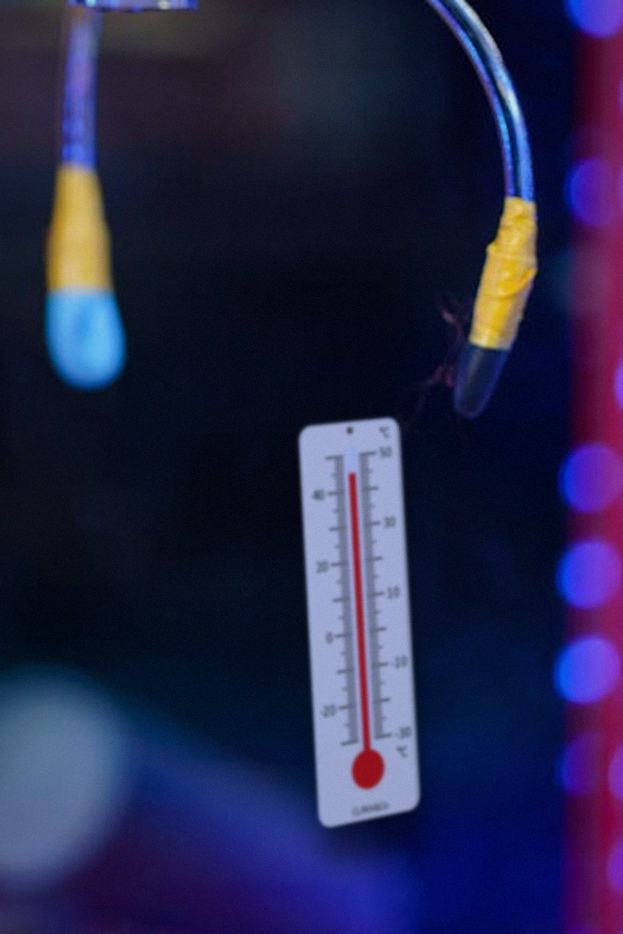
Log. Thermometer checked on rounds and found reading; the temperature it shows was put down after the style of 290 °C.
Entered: 45 °C
